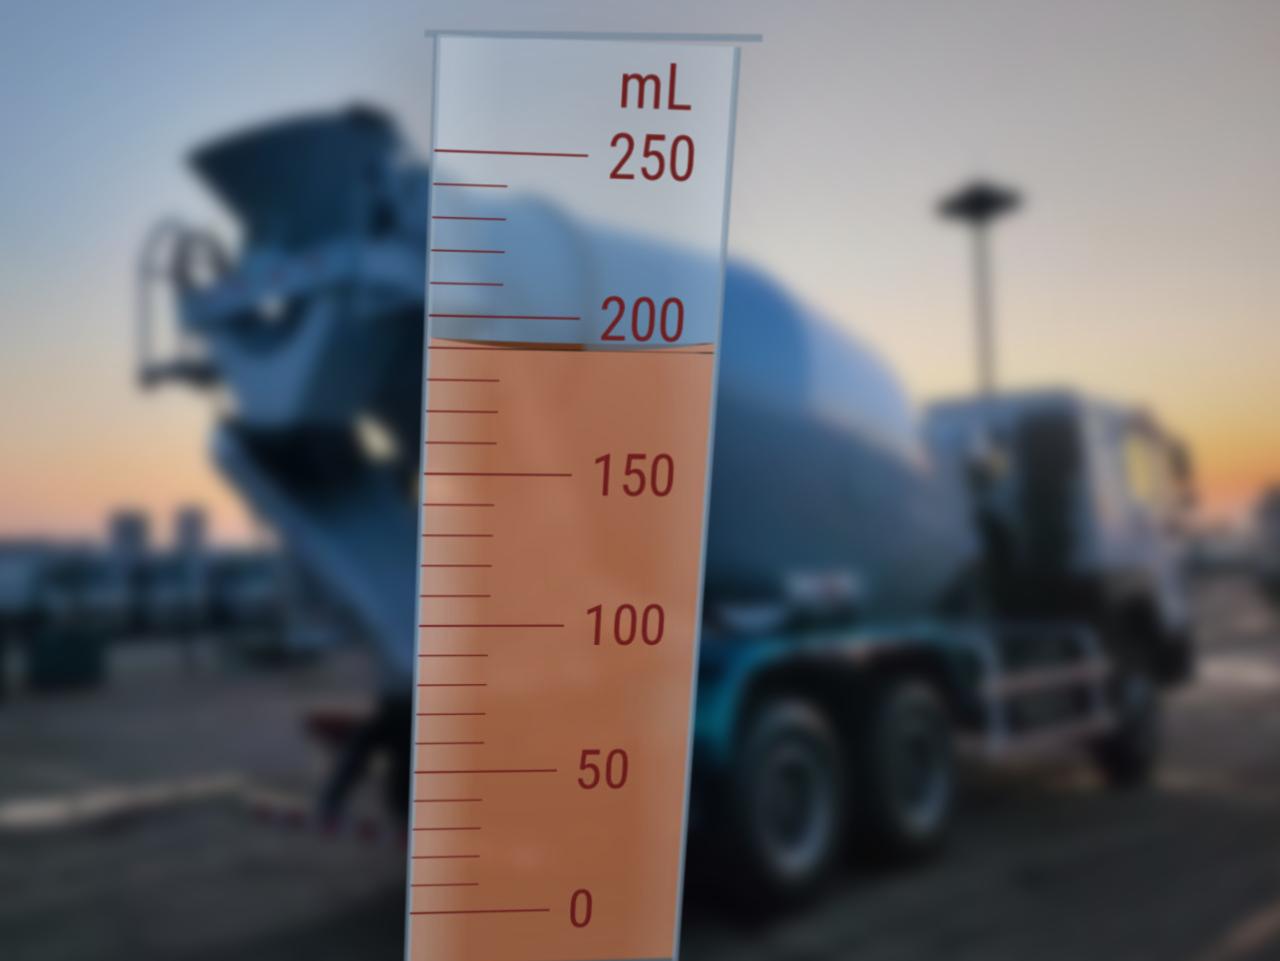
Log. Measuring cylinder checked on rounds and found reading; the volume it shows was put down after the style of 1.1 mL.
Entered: 190 mL
